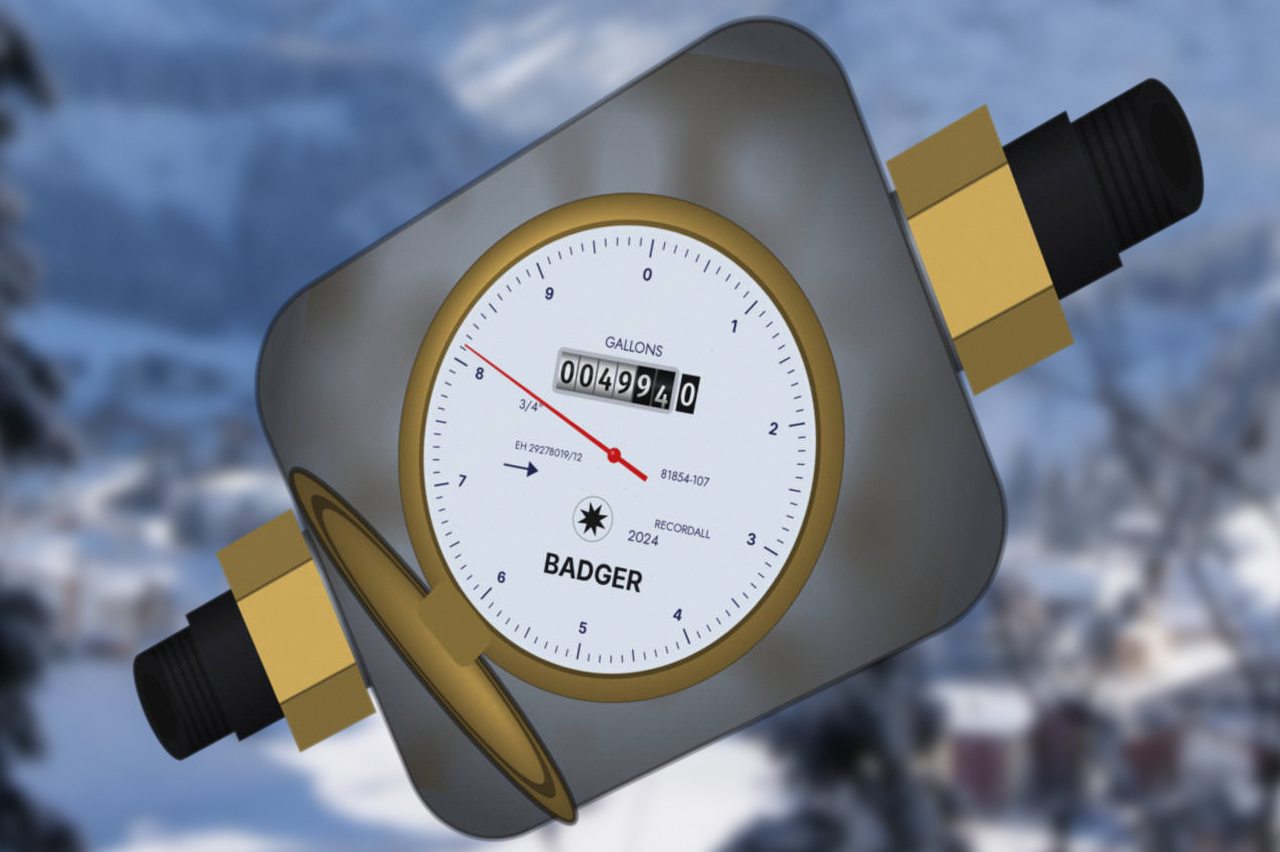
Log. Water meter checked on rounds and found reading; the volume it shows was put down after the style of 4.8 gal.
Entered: 49938.1 gal
